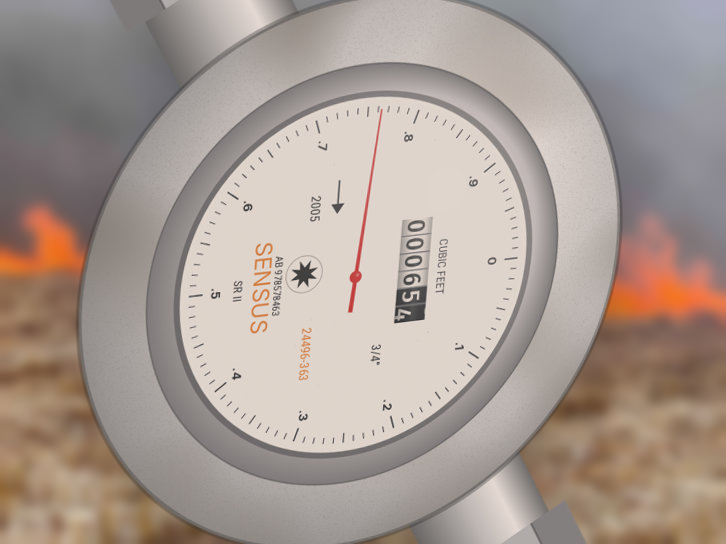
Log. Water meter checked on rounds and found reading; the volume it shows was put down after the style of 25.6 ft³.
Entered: 653.76 ft³
